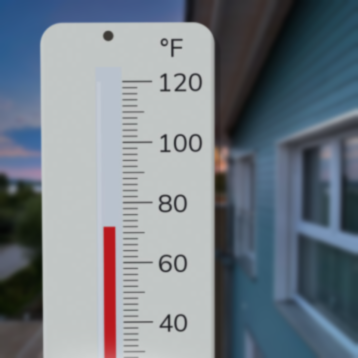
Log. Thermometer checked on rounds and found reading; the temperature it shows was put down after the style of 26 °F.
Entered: 72 °F
